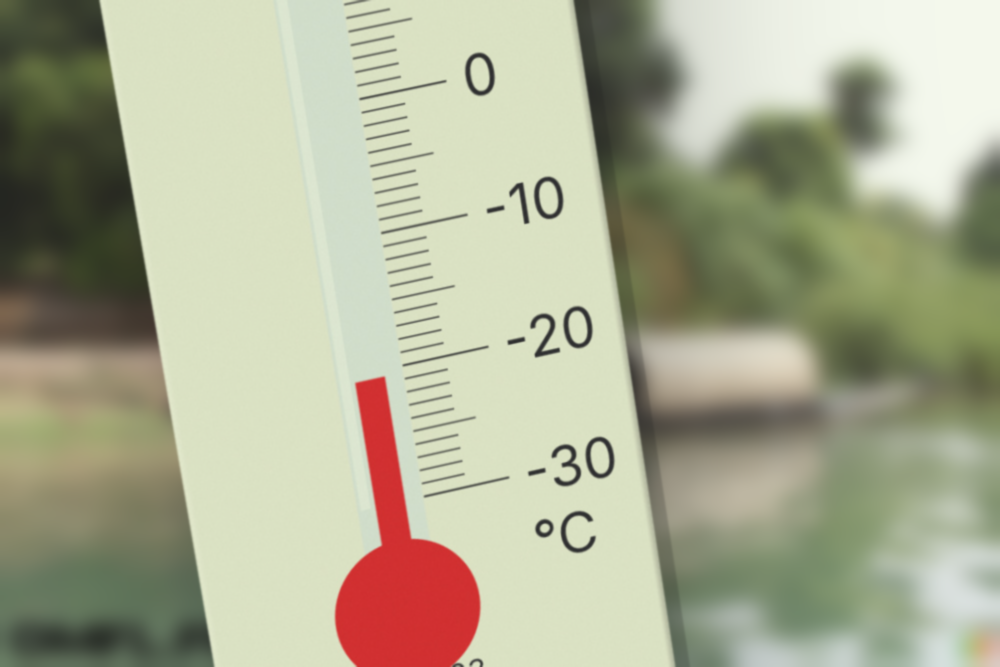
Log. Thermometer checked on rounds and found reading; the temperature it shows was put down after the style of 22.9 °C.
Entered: -20.5 °C
